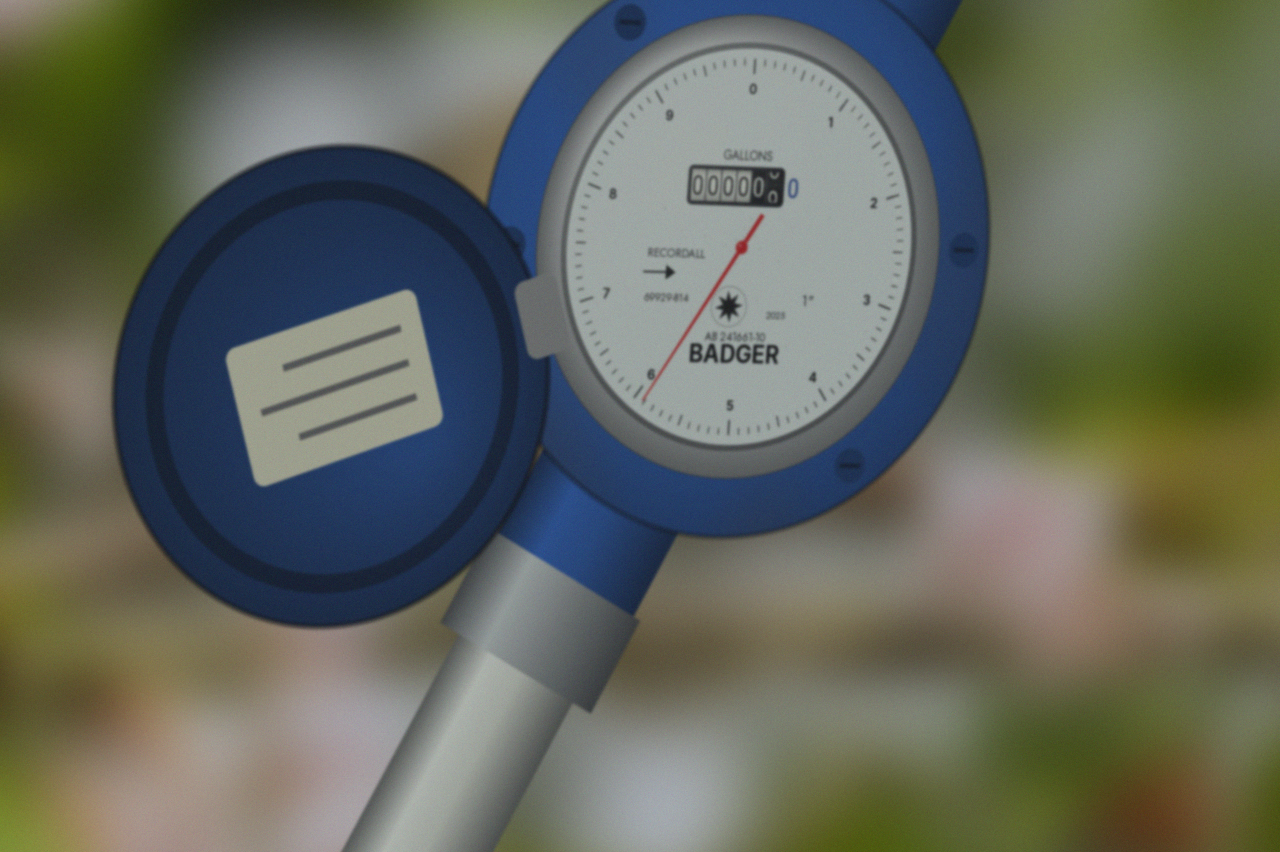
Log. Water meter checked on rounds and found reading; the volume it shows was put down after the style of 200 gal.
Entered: 85.9 gal
